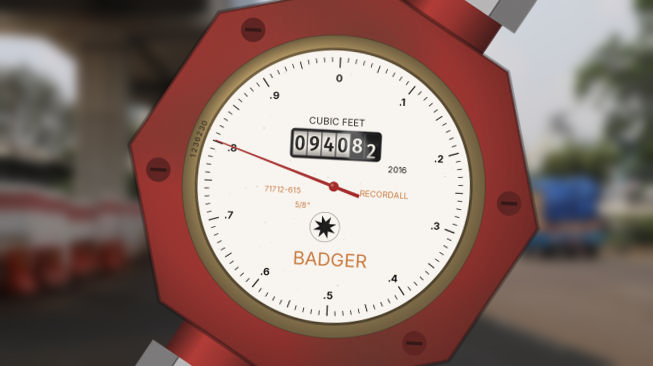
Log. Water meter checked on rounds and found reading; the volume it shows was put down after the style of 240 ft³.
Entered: 94081.80 ft³
